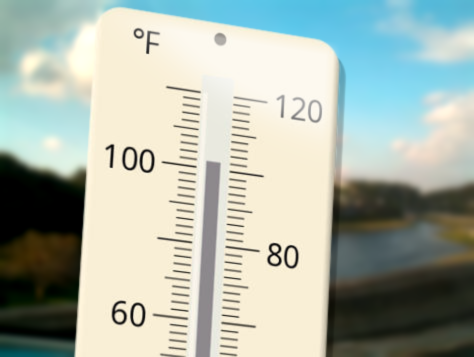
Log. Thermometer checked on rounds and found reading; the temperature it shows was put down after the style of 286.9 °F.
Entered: 102 °F
